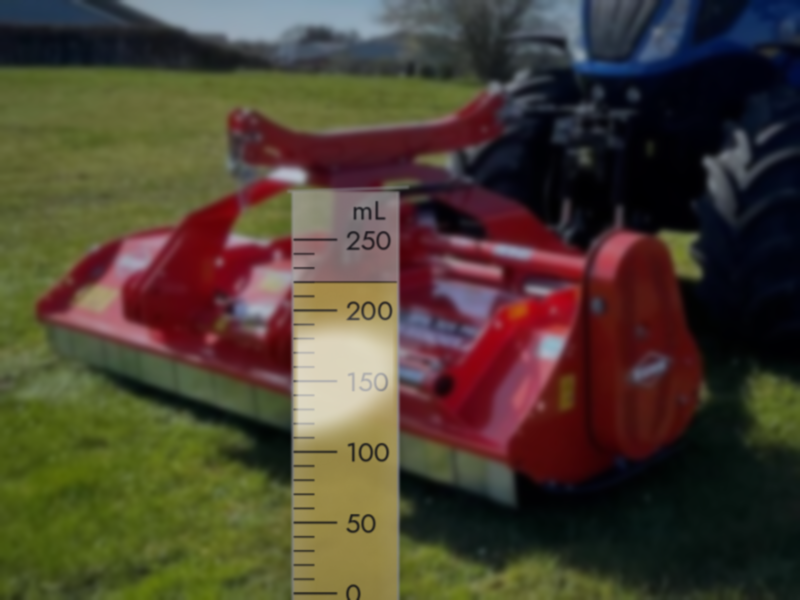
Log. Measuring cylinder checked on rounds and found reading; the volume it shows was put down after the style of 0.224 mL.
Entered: 220 mL
